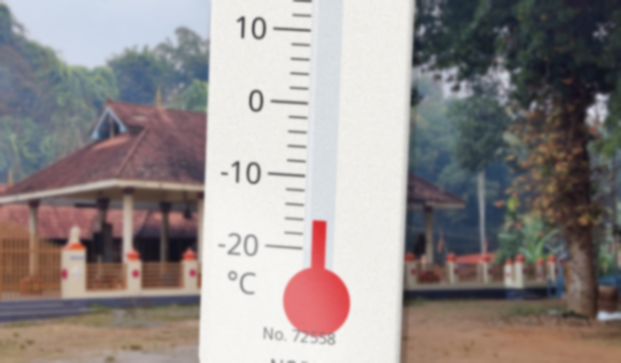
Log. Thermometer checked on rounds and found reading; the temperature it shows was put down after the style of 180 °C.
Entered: -16 °C
